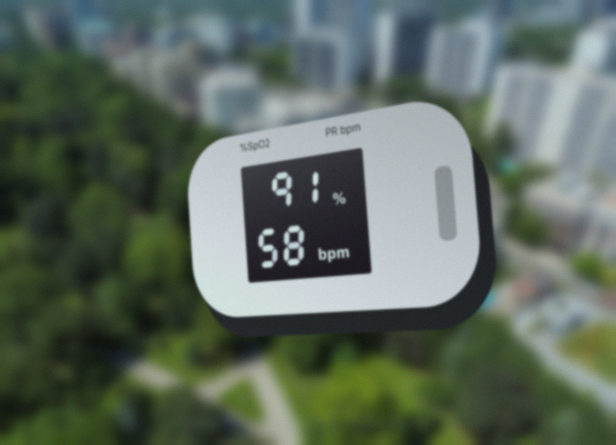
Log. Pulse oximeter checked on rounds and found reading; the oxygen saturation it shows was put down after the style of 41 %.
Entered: 91 %
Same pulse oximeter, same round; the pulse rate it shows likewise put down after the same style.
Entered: 58 bpm
